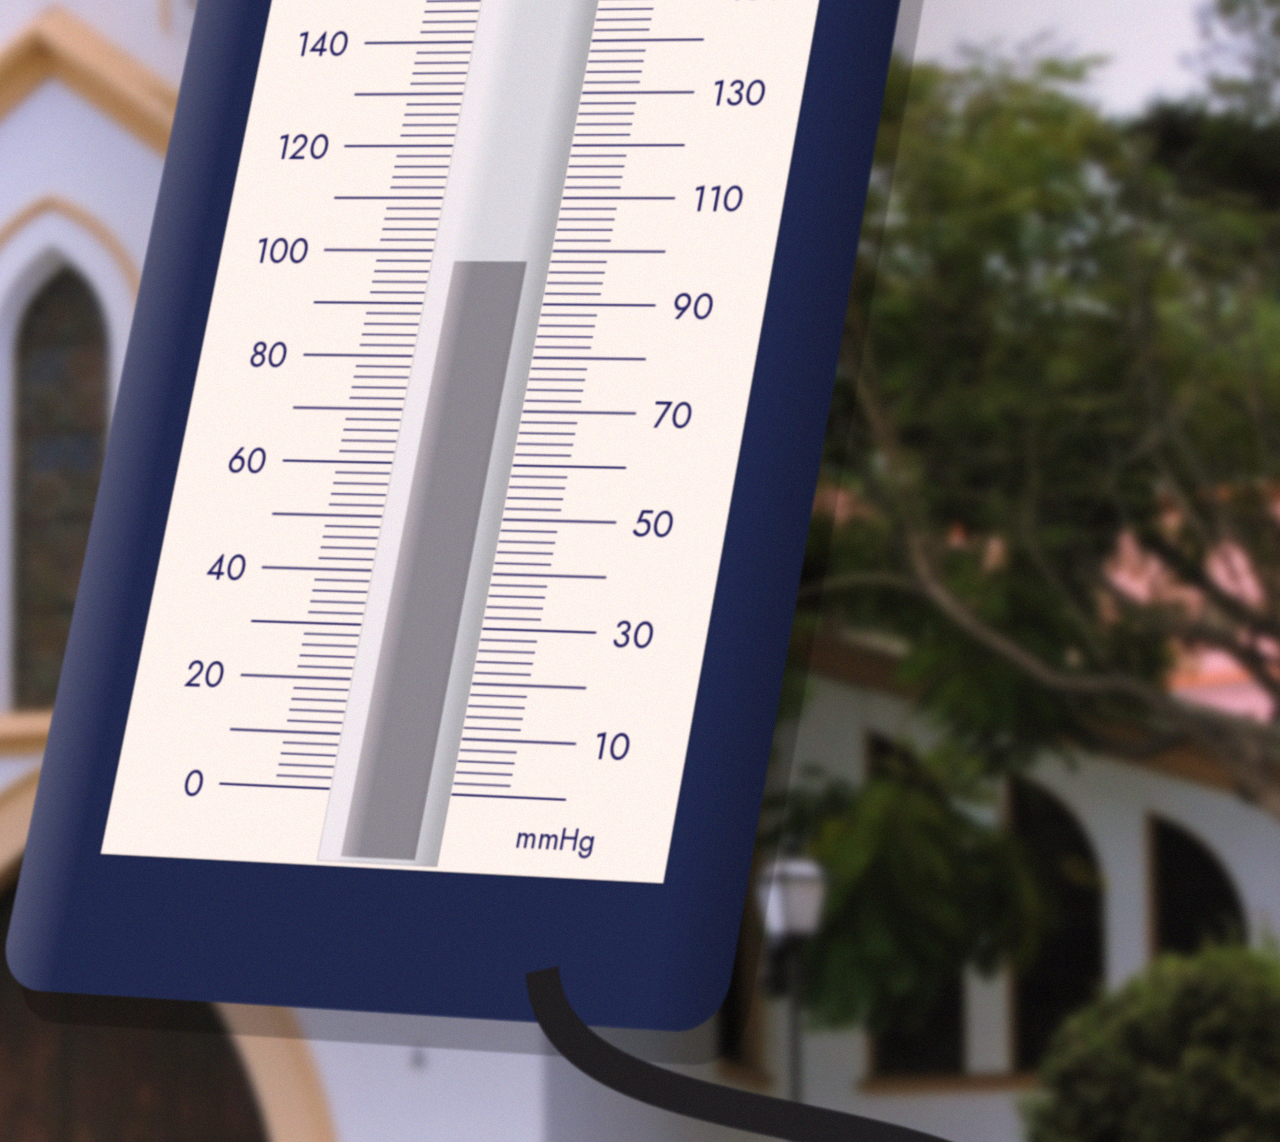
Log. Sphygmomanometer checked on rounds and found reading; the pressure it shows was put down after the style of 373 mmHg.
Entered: 98 mmHg
